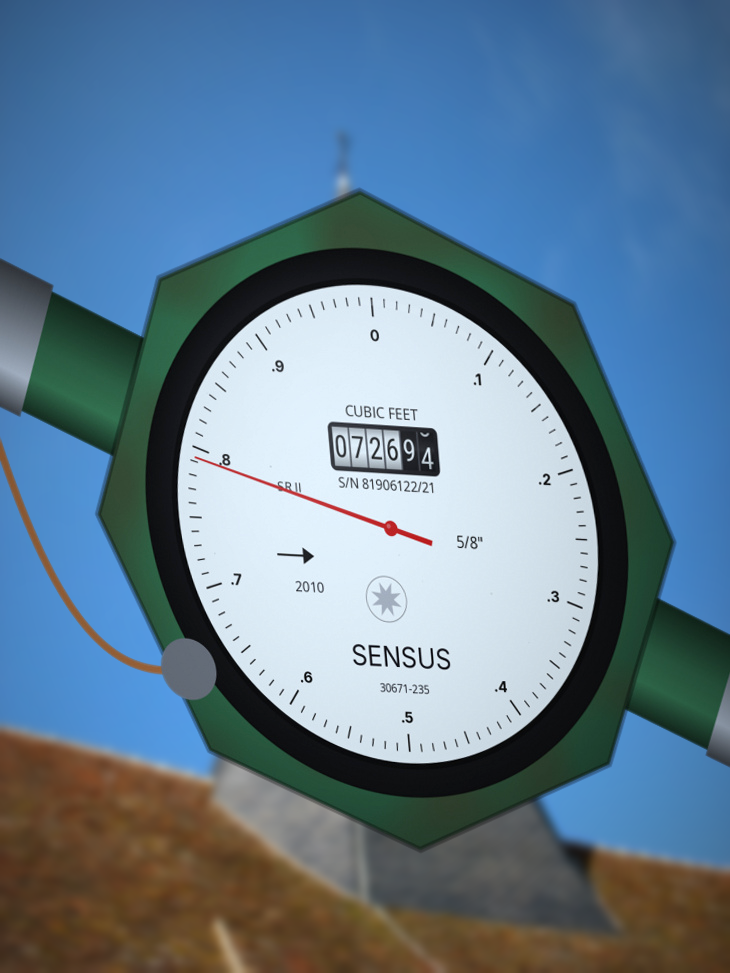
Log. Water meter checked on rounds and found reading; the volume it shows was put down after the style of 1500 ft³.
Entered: 72693.79 ft³
